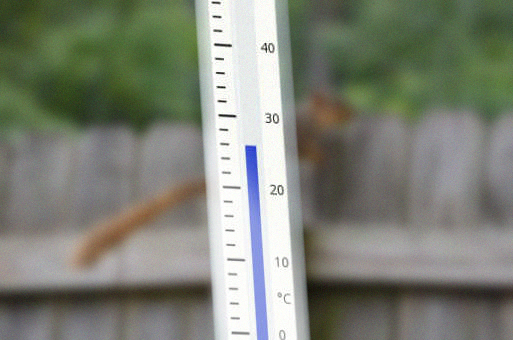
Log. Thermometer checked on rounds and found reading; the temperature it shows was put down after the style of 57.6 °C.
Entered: 26 °C
